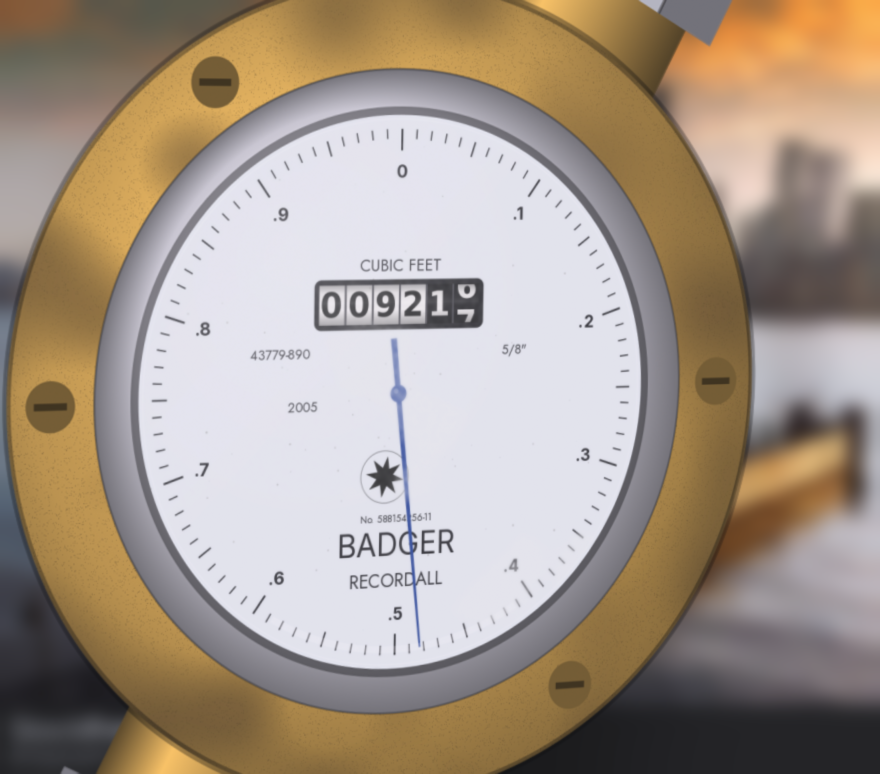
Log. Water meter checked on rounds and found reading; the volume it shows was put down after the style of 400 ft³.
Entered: 9216.48 ft³
